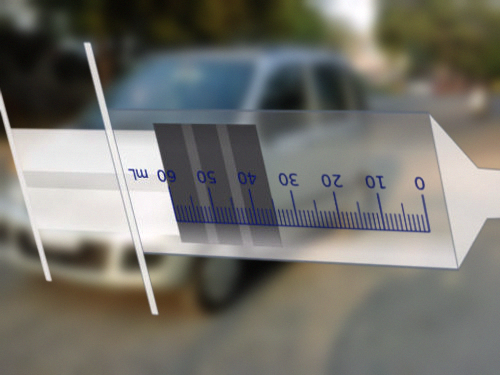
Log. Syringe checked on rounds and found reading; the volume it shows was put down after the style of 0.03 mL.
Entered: 35 mL
